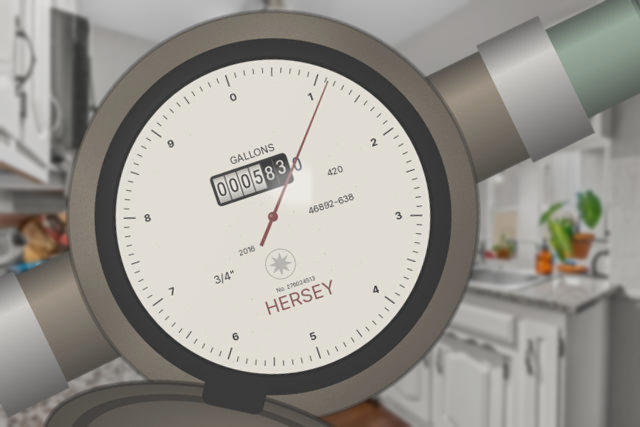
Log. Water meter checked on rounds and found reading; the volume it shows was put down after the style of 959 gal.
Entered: 5831.1 gal
